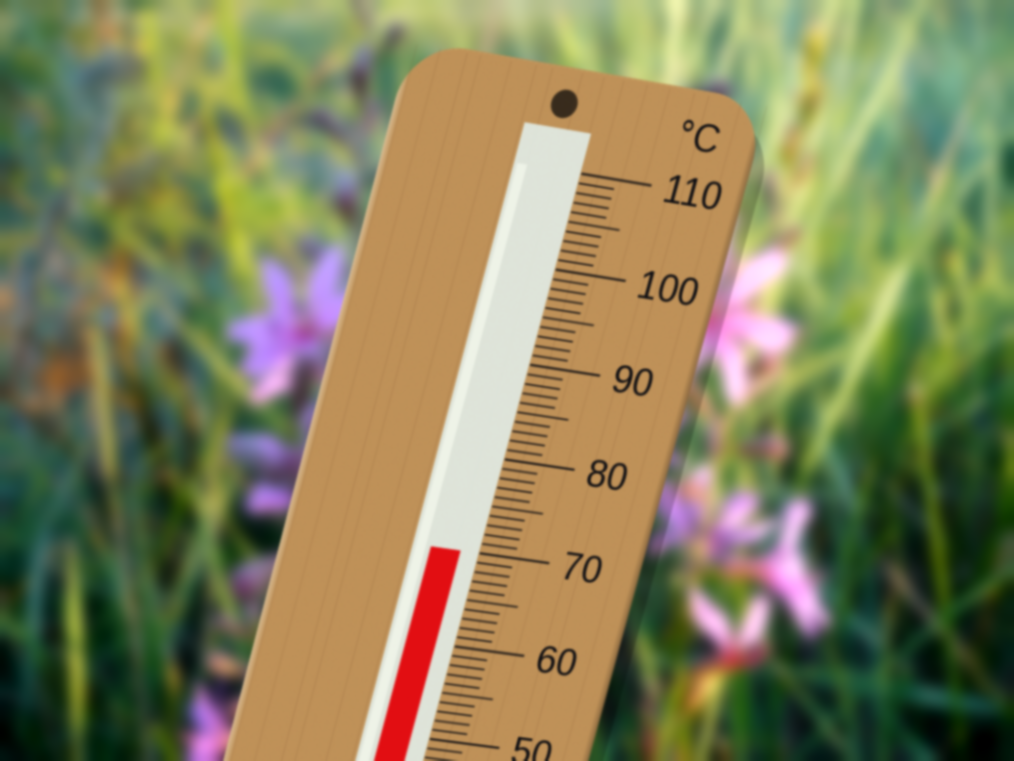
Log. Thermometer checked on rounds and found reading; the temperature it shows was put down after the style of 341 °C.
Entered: 70 °C
